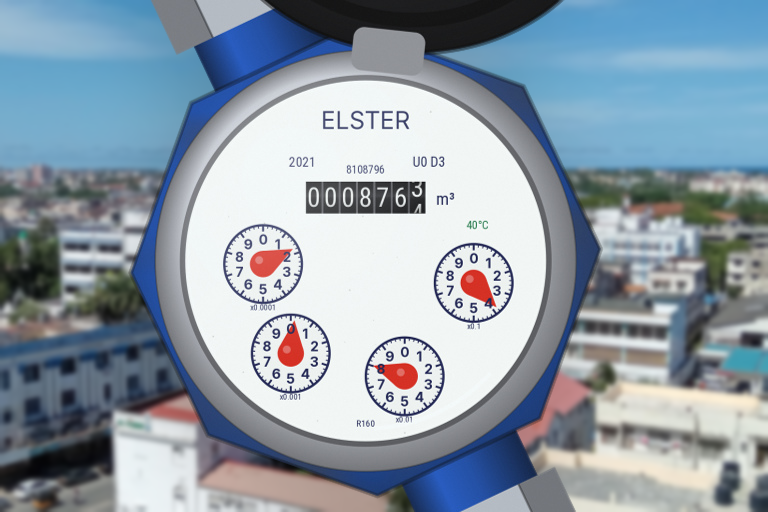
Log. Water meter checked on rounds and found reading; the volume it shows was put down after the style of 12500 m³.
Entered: 8763.3801 m³
